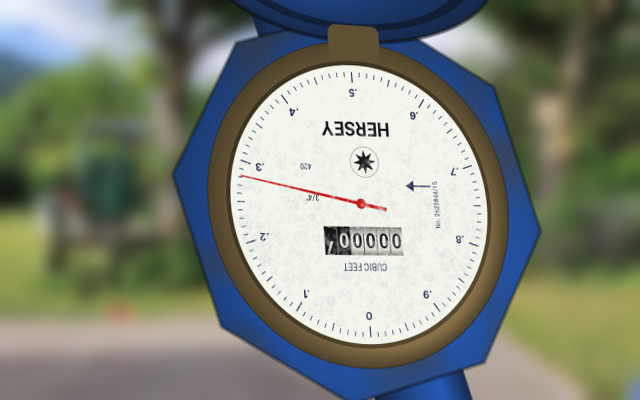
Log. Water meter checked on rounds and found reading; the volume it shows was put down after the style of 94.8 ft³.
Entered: 7.28 ft³
